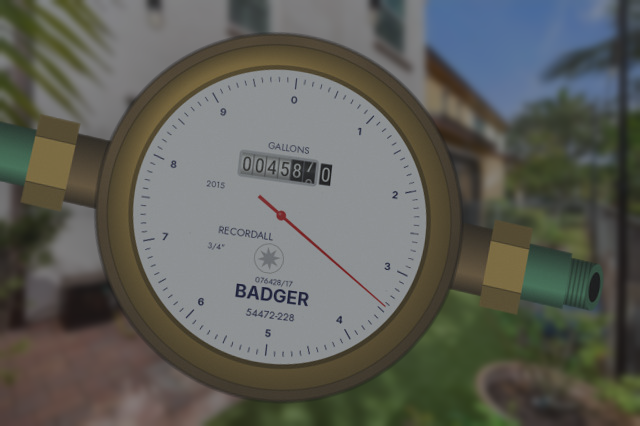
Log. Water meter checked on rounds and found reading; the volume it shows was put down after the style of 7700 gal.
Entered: 45873.4 gal
